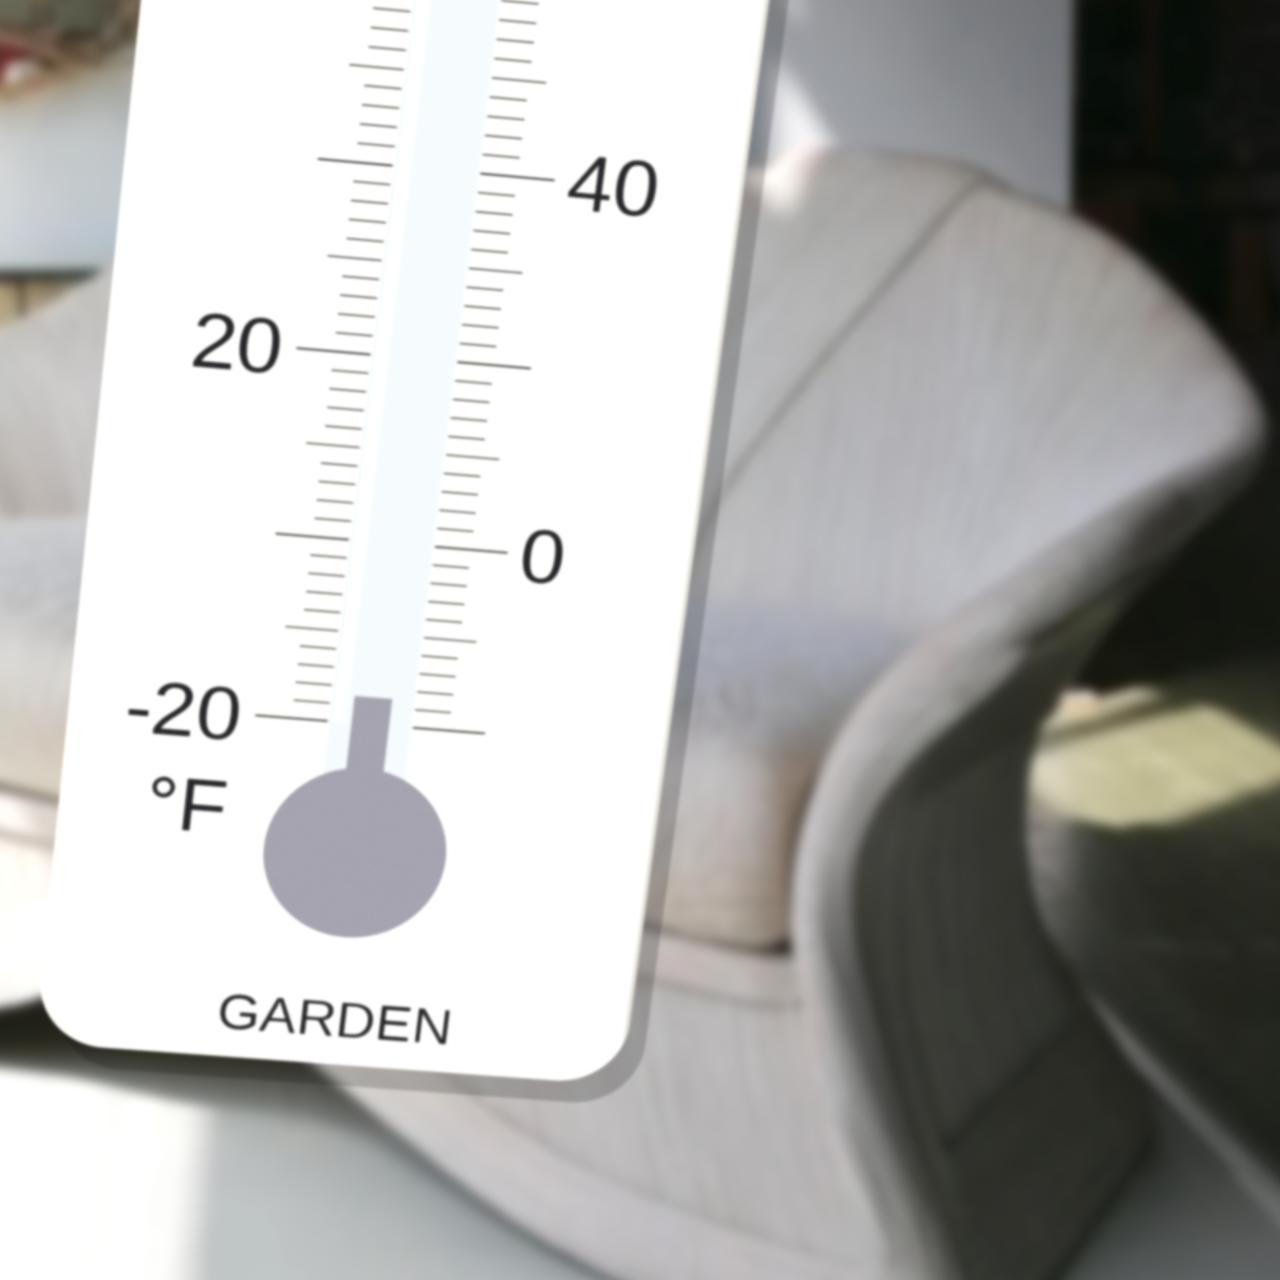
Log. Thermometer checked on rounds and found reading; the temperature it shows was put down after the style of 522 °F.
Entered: -17 °F
